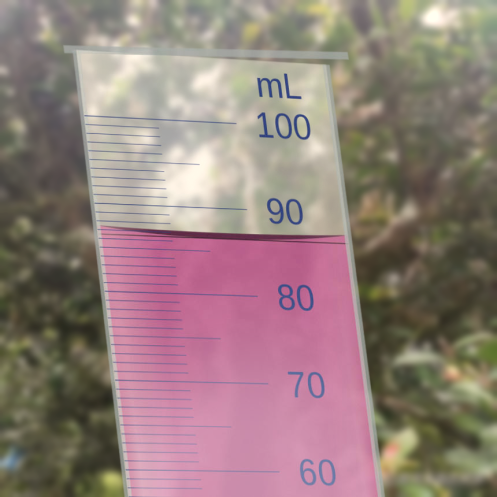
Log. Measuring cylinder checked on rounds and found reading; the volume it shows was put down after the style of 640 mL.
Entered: 86.5 mL
